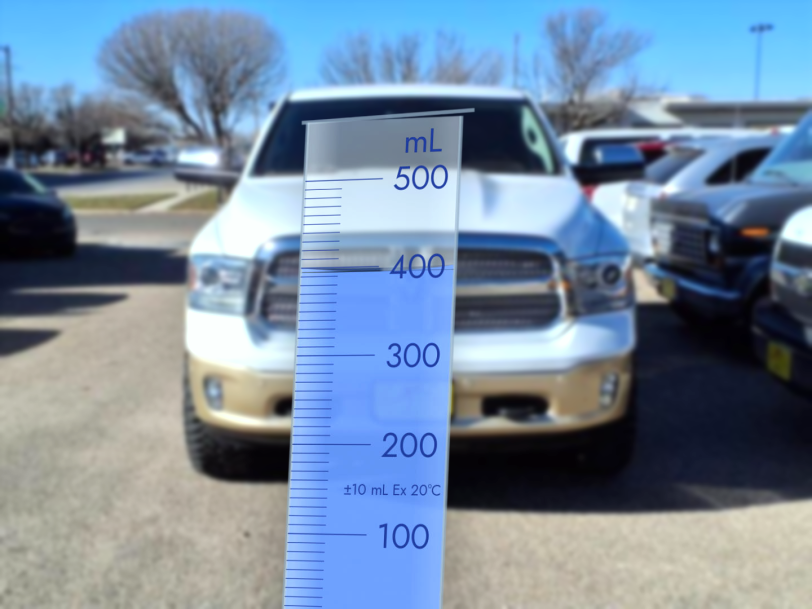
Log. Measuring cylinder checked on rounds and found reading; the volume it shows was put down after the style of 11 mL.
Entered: 395 mL
